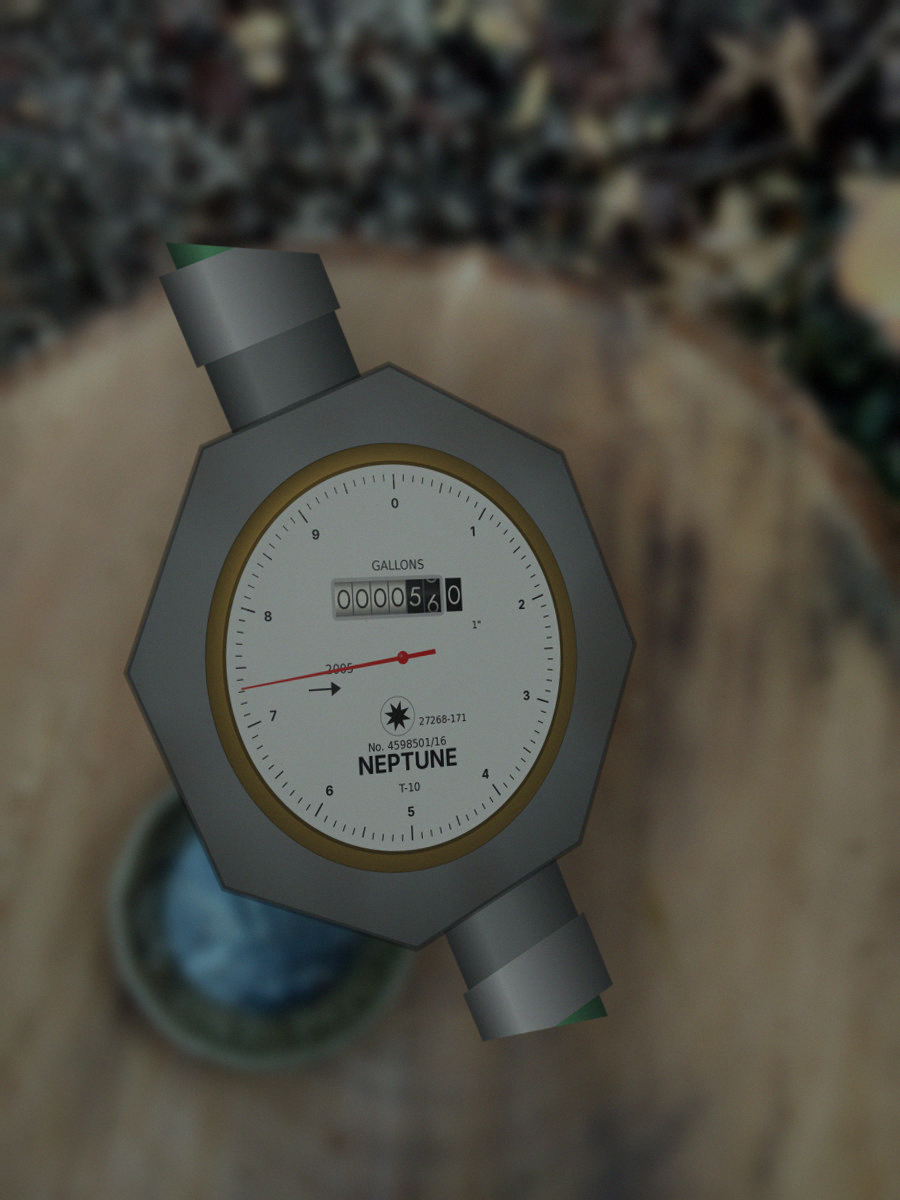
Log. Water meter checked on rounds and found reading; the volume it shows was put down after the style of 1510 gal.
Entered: 557.3 gal
